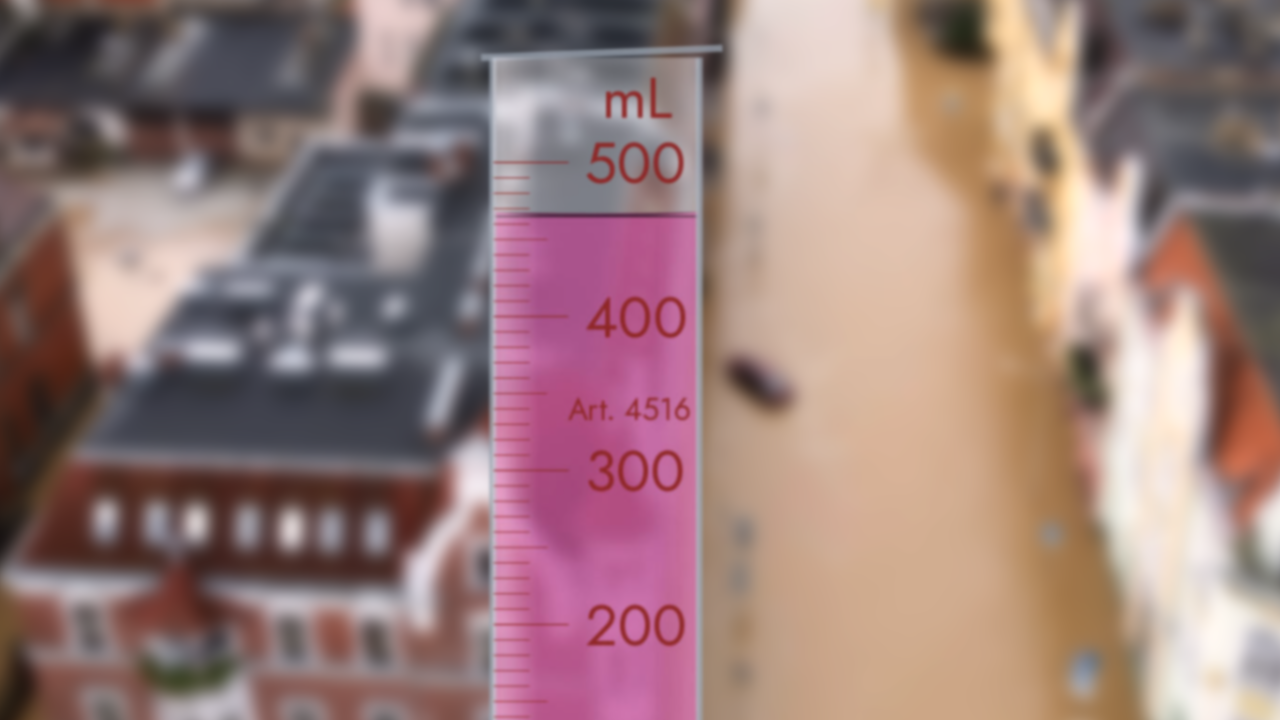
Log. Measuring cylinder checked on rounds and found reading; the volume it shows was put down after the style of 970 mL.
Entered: 465 mL
